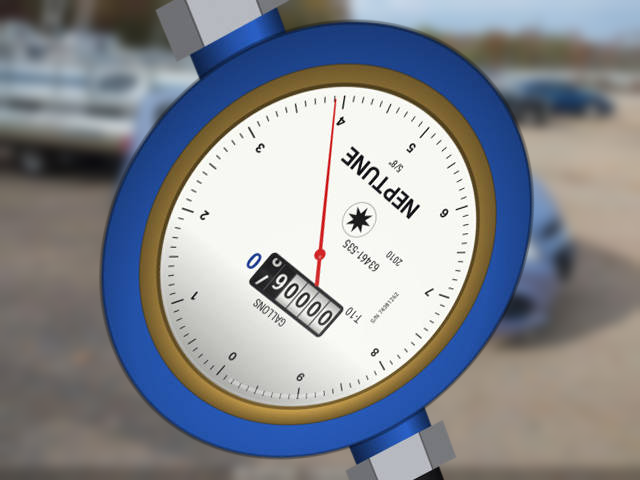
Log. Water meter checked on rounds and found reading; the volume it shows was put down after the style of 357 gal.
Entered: 673.9 gal
